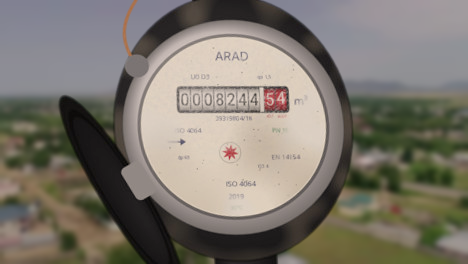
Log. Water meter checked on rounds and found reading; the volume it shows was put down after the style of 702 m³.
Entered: 8244.54 m³
